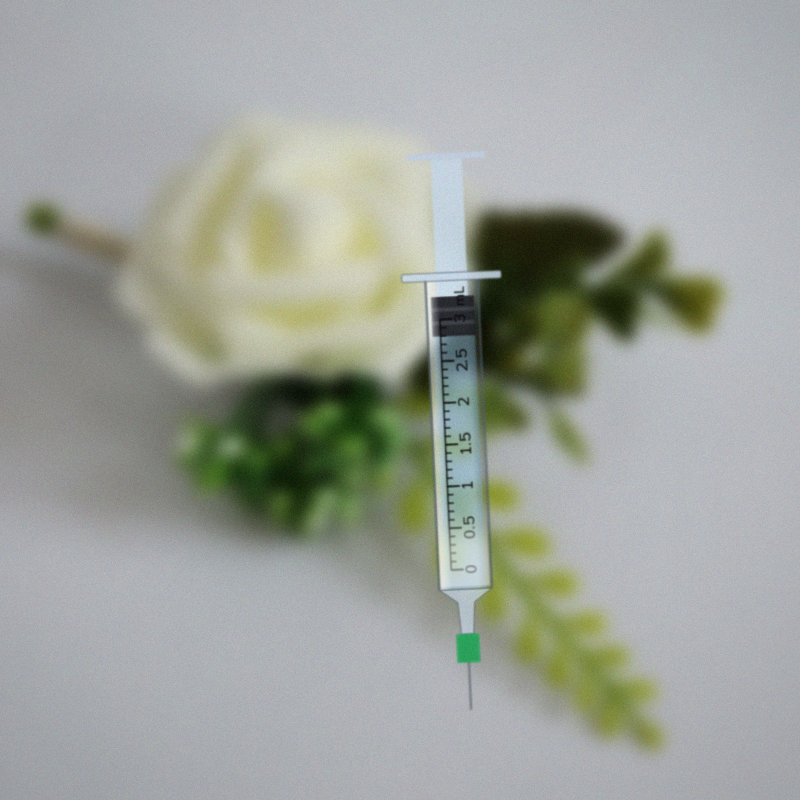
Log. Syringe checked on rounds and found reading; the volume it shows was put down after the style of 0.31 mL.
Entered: 2.8 mL
